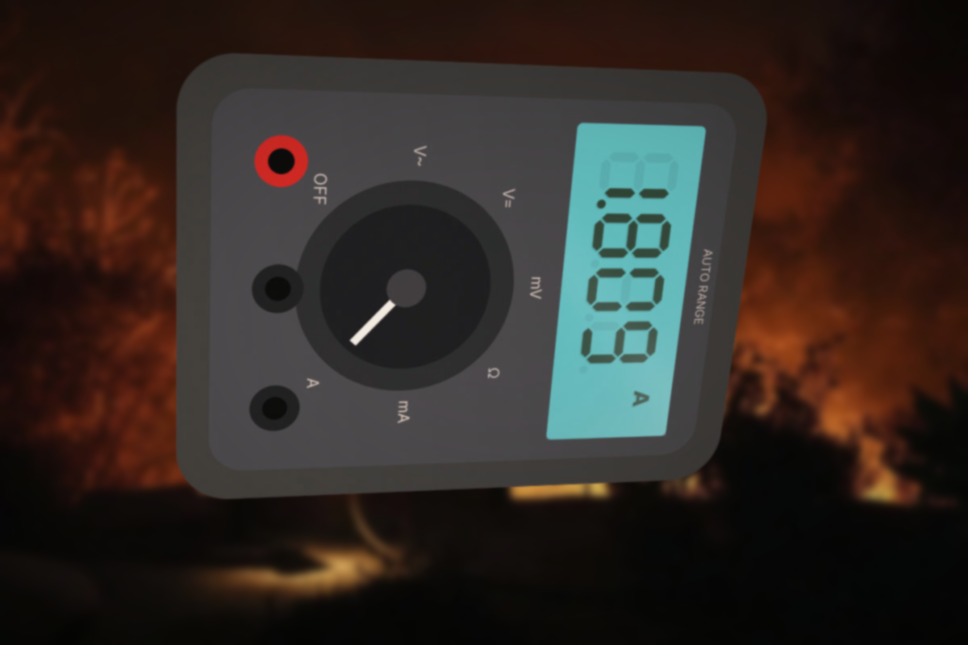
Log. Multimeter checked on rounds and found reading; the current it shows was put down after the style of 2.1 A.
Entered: 1.809 A
